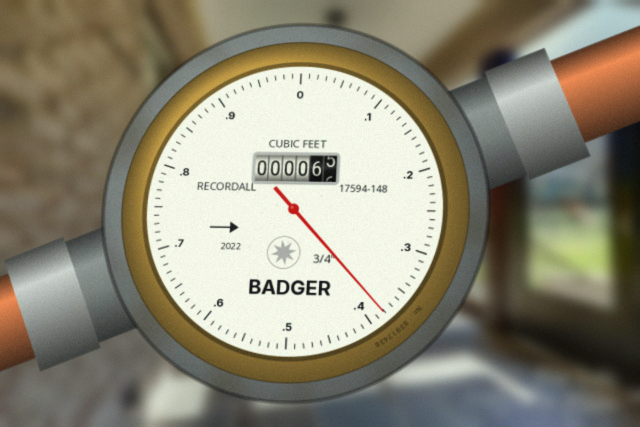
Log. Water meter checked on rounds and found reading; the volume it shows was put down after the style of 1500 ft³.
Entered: 65.38 ft³
